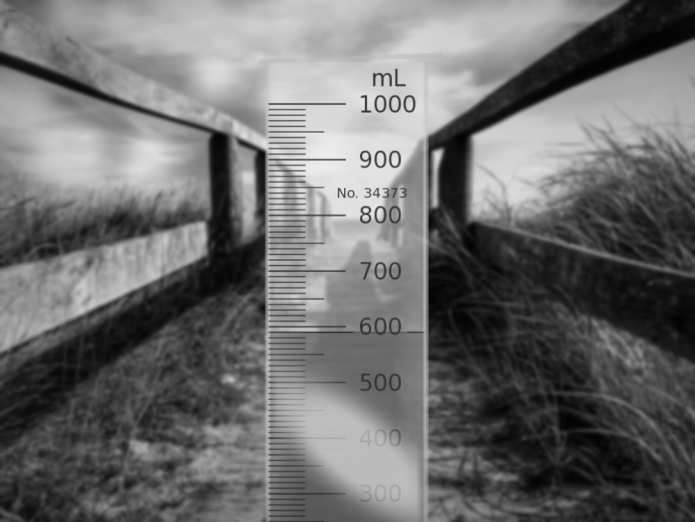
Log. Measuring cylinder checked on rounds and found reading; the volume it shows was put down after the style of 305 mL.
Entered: 590 mL
